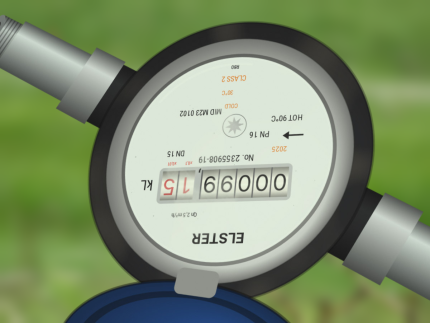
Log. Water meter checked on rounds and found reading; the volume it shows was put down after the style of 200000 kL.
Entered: 99.15 kL
